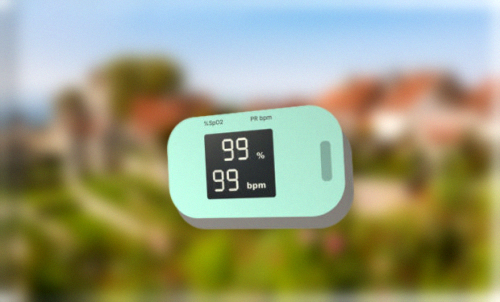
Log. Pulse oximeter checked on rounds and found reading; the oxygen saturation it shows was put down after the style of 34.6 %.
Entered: 99 %
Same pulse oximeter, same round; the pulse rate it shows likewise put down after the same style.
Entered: 99 bpm
